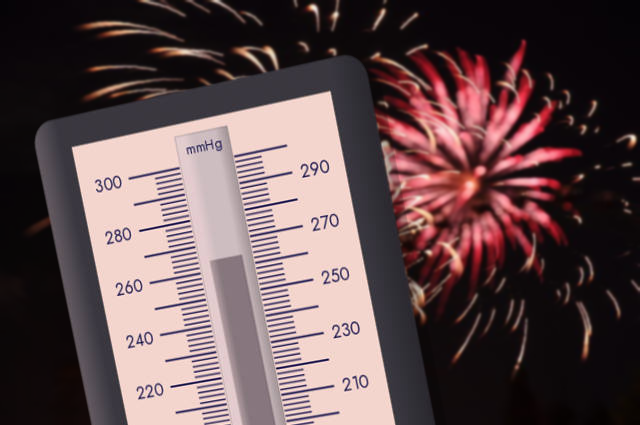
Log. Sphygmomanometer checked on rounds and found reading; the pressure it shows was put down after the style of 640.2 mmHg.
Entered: 264 mmHg
